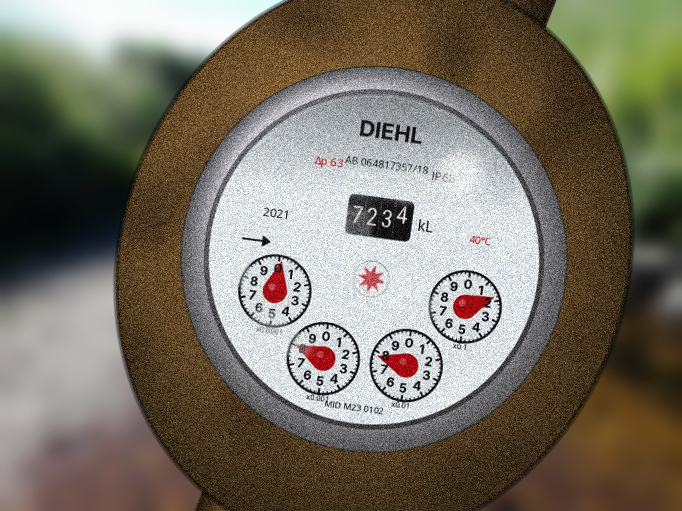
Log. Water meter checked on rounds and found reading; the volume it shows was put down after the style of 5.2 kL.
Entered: 7234.1780 kL
